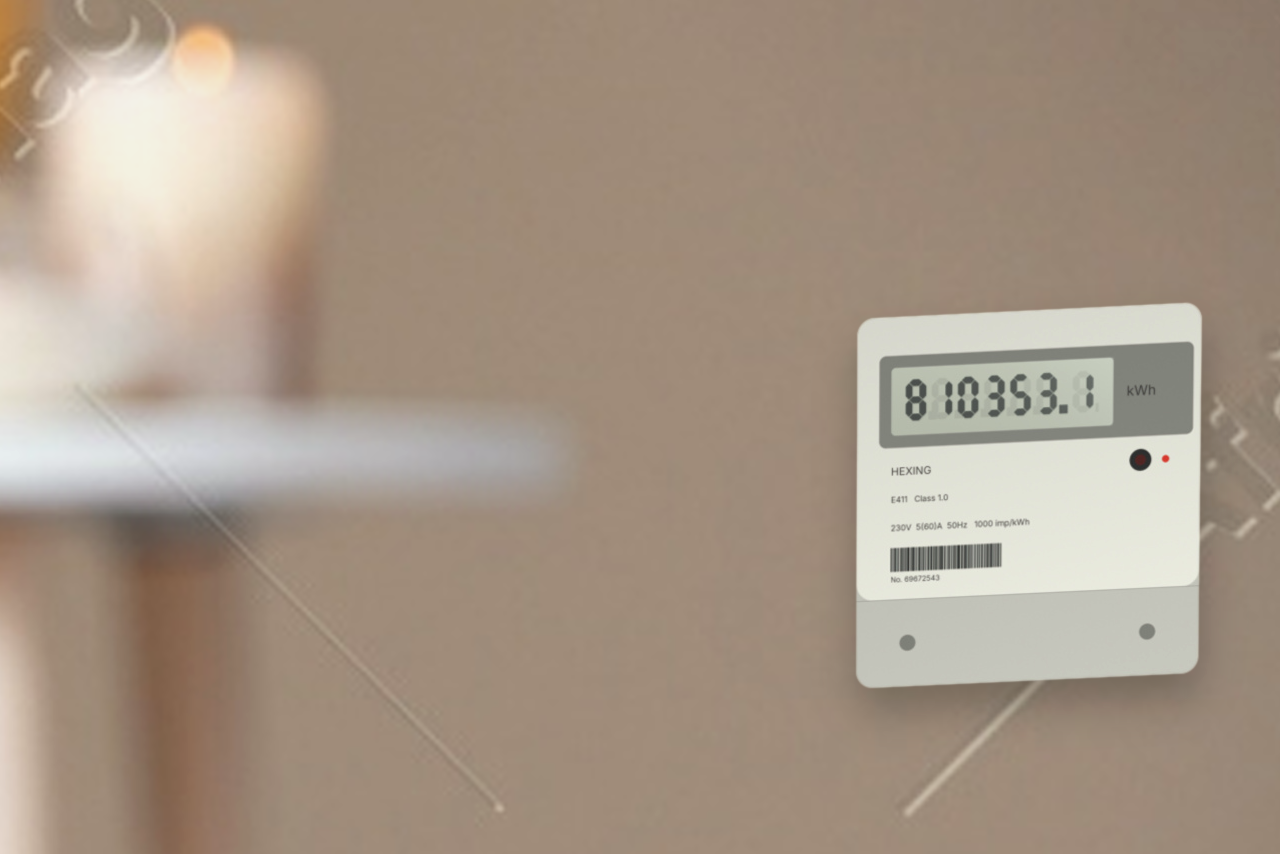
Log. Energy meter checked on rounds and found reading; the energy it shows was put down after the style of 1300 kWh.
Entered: 810353.1 kWh
